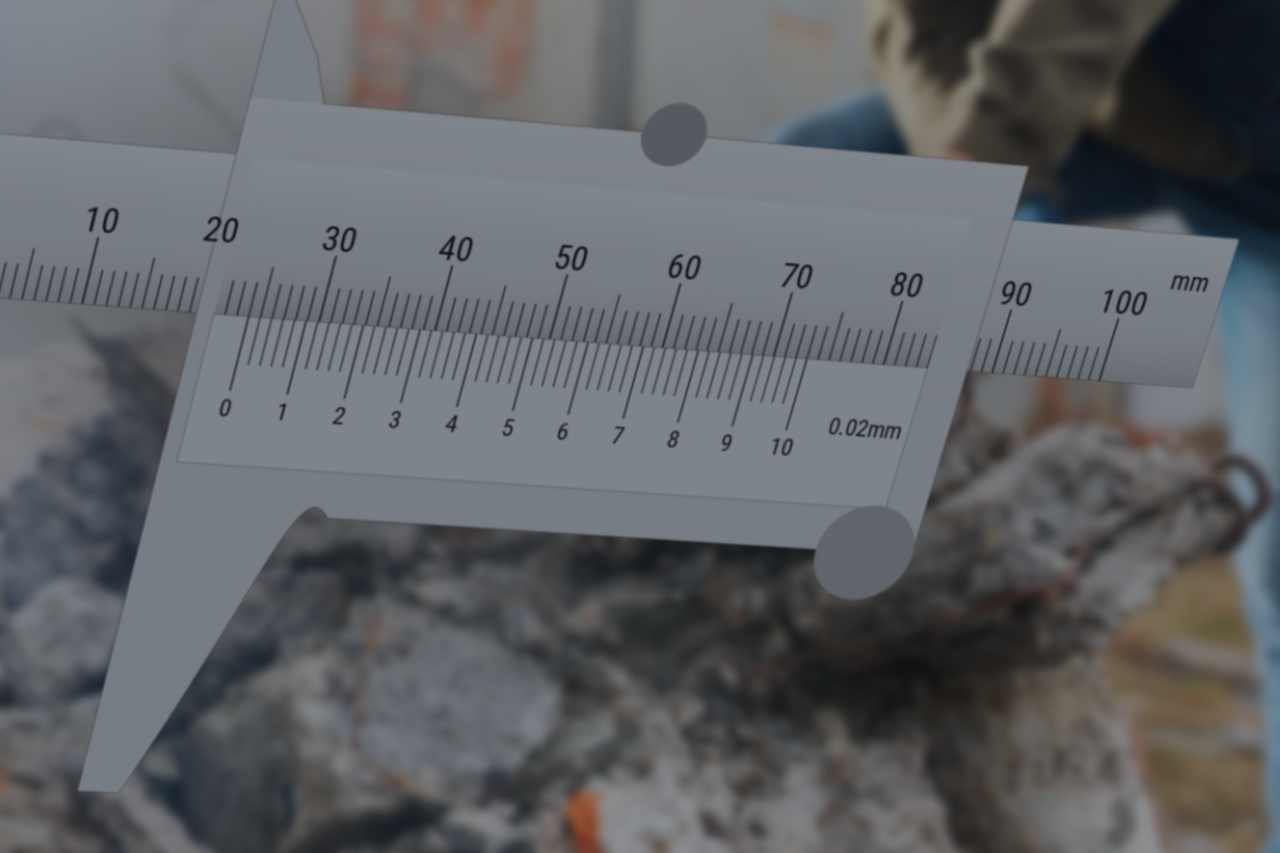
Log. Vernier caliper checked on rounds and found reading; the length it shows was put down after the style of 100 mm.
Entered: 24.0 mm
